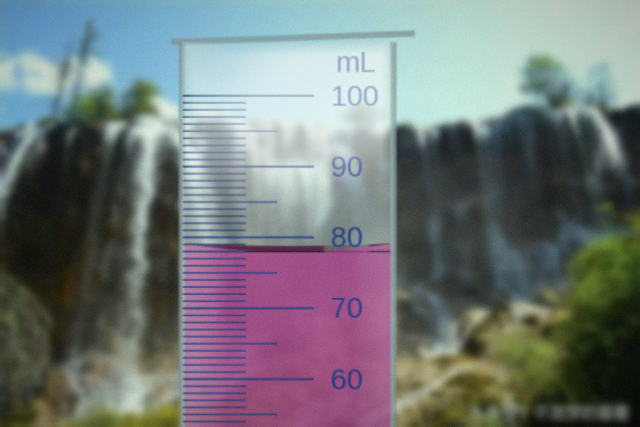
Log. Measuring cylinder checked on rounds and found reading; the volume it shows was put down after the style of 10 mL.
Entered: 78 mL
